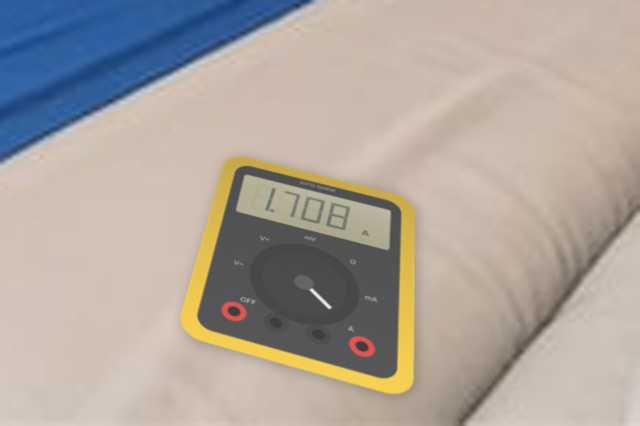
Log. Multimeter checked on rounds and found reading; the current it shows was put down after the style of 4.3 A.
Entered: 1.708 A
